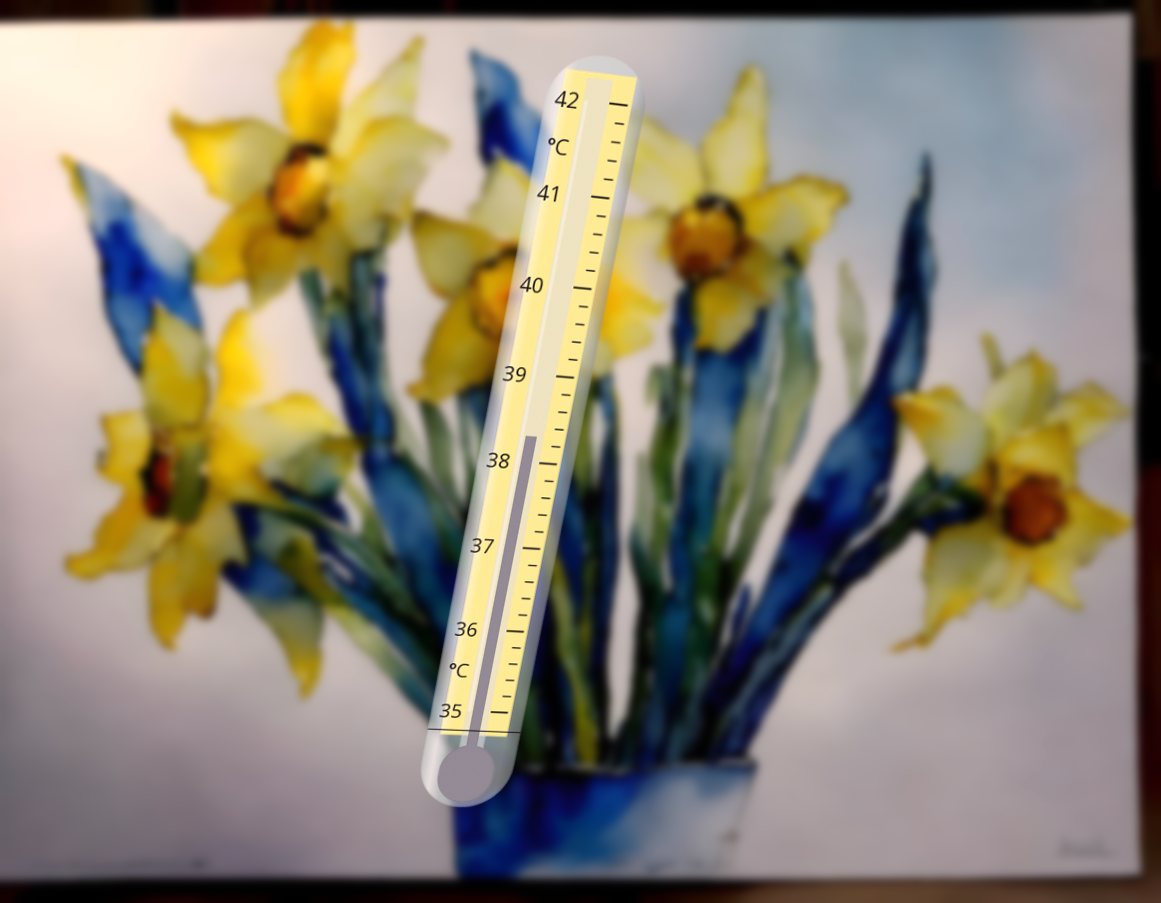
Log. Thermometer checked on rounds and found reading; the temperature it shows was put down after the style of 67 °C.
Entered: 38.3 °C
